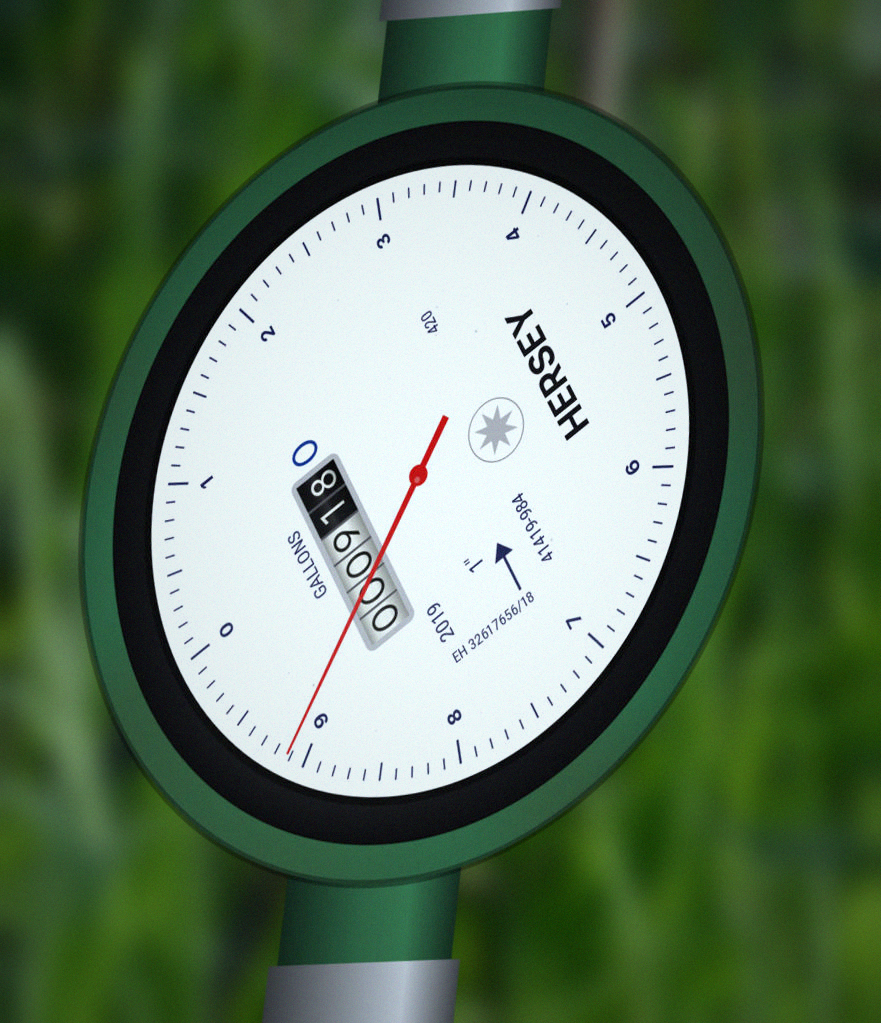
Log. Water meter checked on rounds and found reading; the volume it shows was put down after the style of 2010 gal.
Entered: 9179.1 gal
